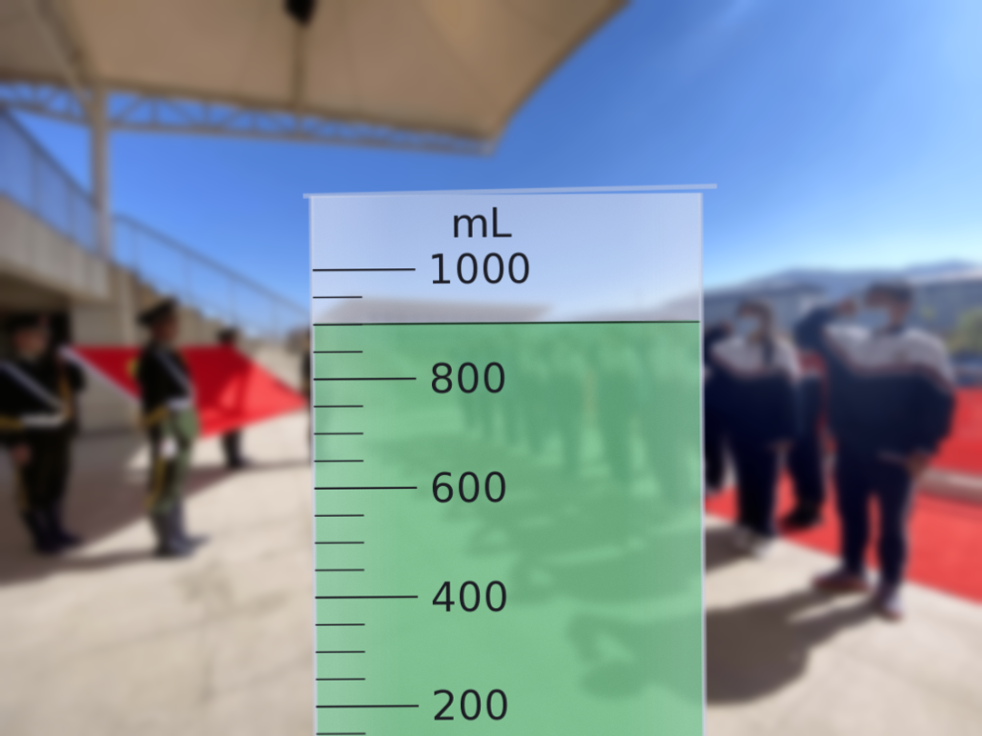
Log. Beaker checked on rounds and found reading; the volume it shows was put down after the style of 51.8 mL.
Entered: 900 mL
